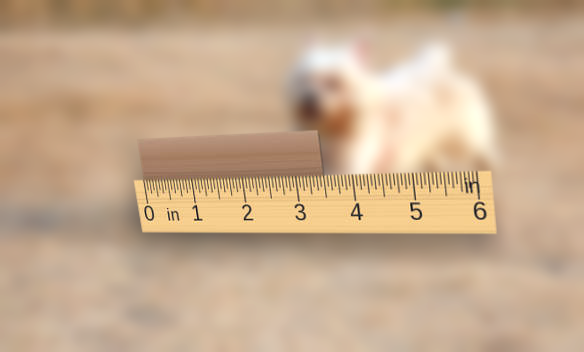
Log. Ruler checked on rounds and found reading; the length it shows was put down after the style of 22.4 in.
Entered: 3.5 in
